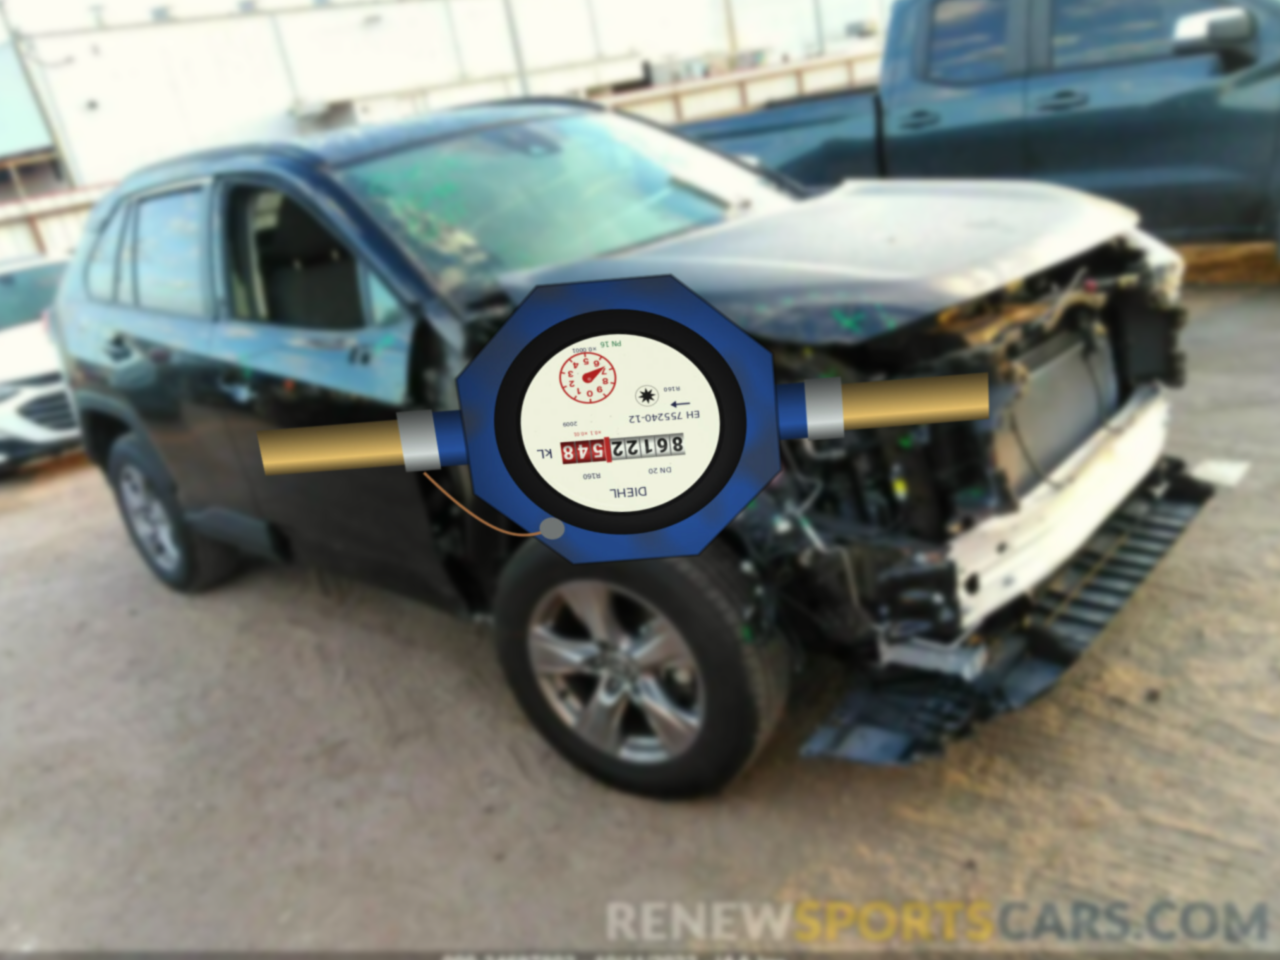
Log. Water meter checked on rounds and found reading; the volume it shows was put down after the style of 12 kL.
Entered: 86122.5486 kL
